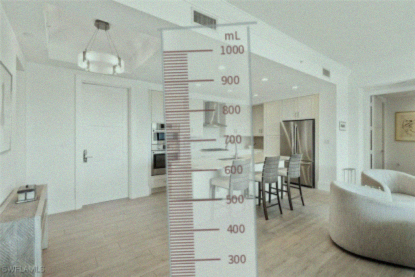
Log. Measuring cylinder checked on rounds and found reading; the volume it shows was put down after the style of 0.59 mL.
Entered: 500 mL
